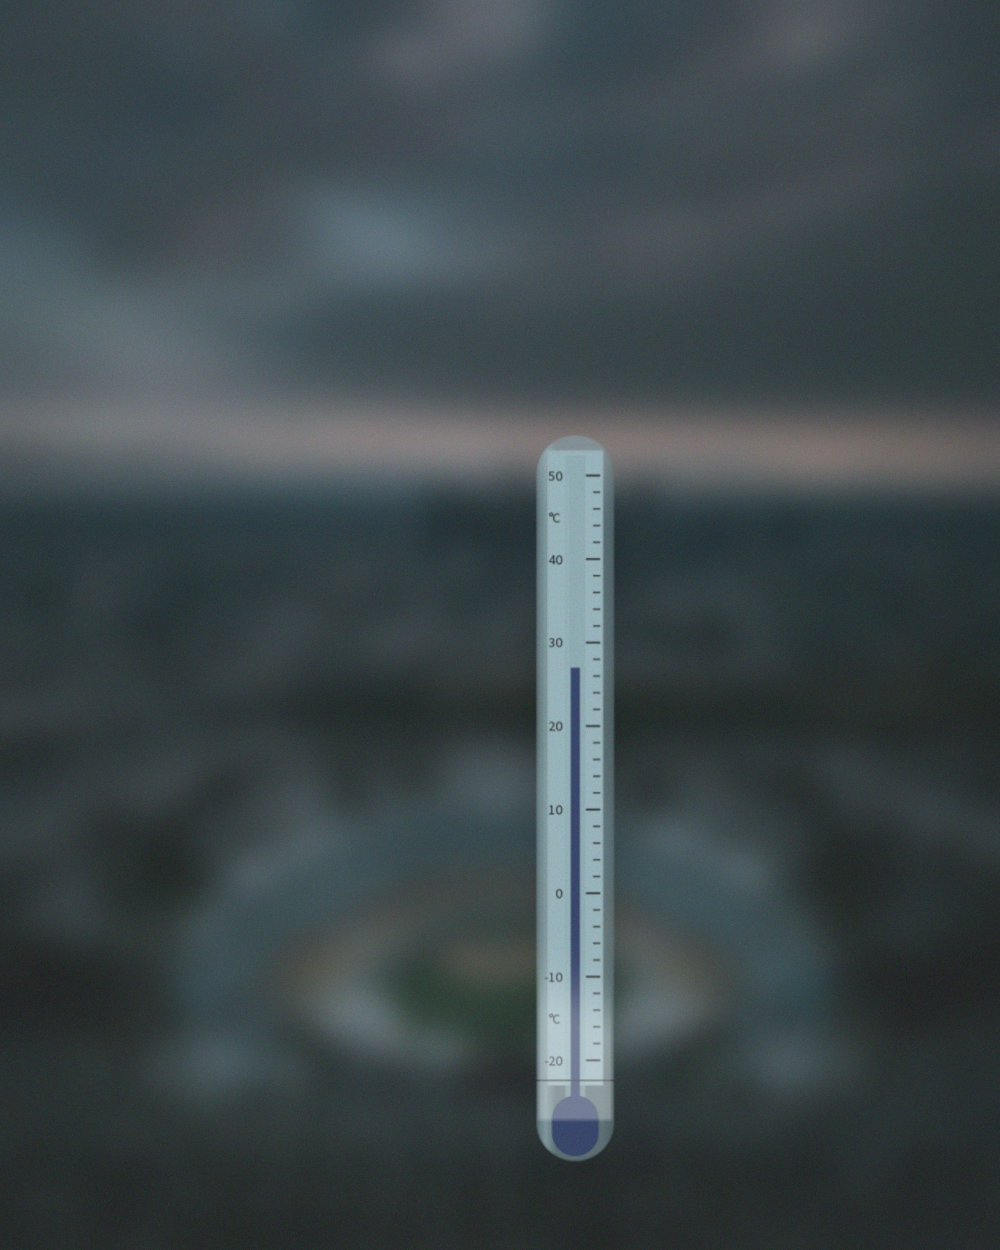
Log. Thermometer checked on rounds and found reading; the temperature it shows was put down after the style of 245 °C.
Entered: 27 °C
